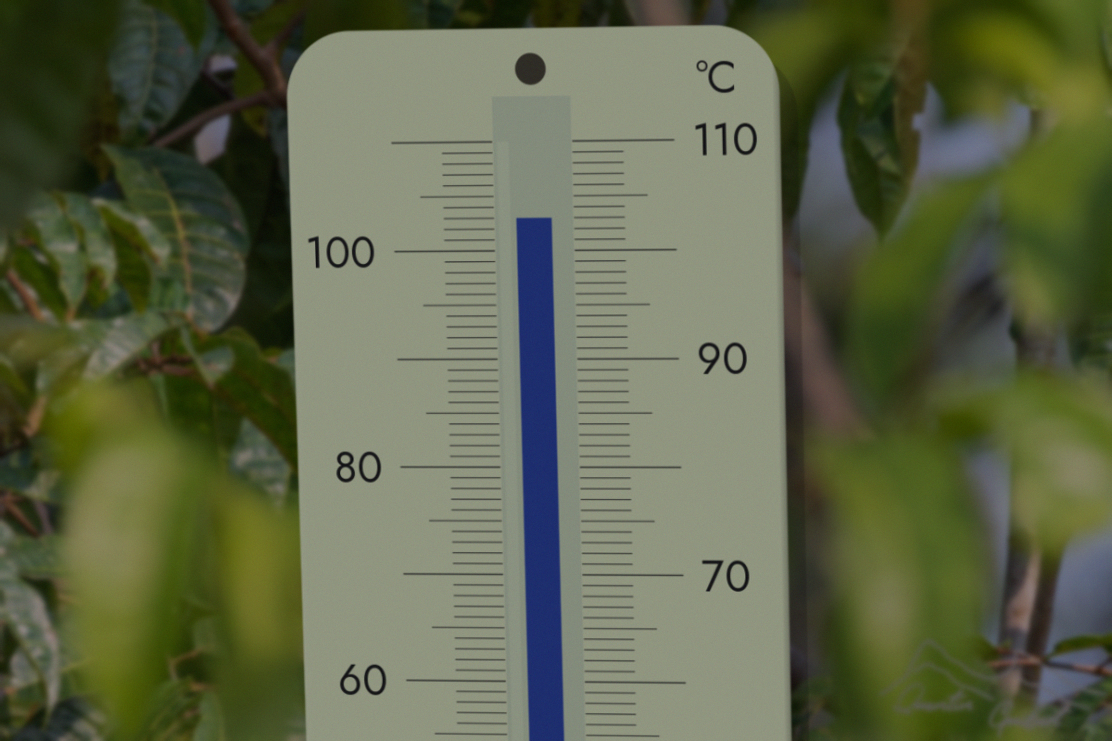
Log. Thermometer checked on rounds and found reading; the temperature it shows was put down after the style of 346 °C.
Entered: 103 °C
